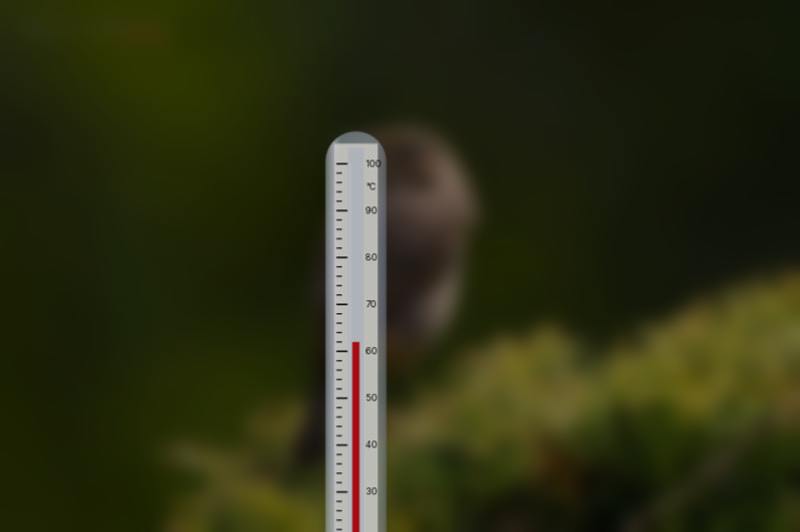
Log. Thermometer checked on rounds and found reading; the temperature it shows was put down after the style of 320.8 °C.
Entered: 62 °C
